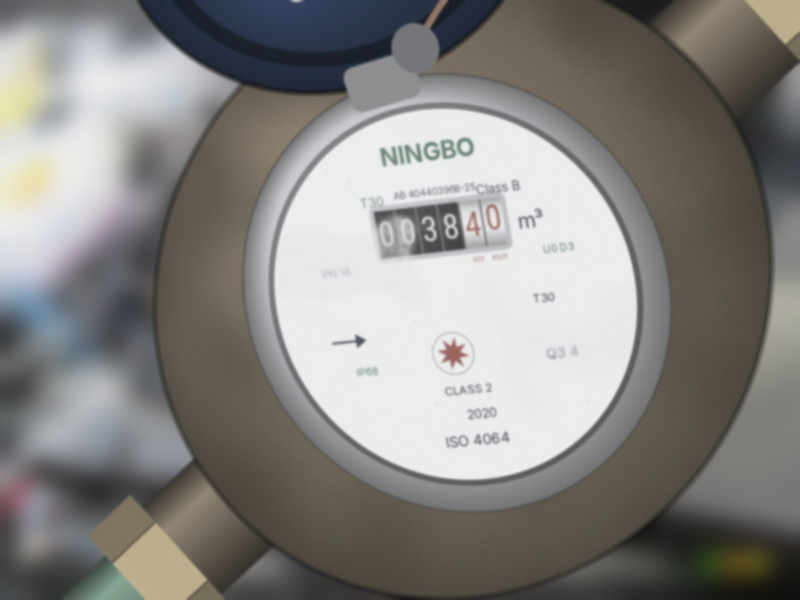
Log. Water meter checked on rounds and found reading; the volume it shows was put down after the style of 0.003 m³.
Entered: 38.40 m³
